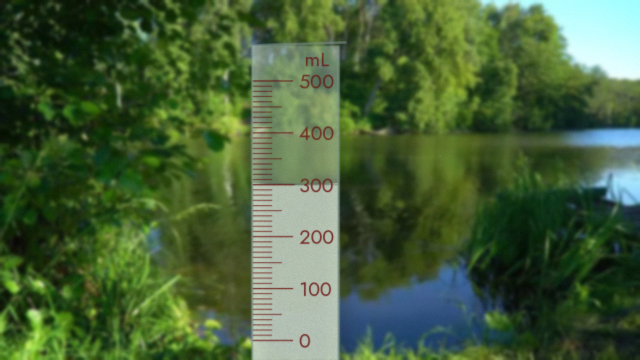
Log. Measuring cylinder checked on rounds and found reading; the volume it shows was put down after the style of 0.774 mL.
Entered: 300 mL
